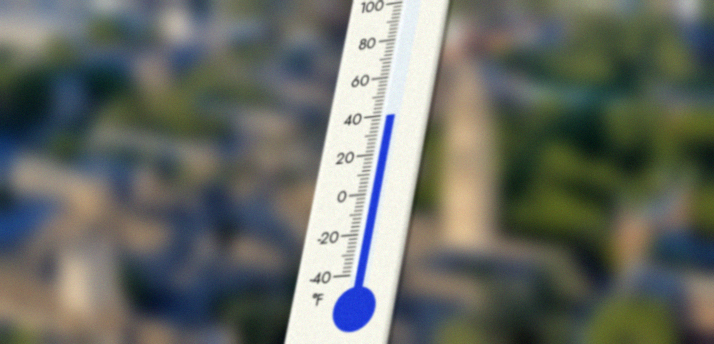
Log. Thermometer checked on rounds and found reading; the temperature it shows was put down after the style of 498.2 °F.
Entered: 40 °F
